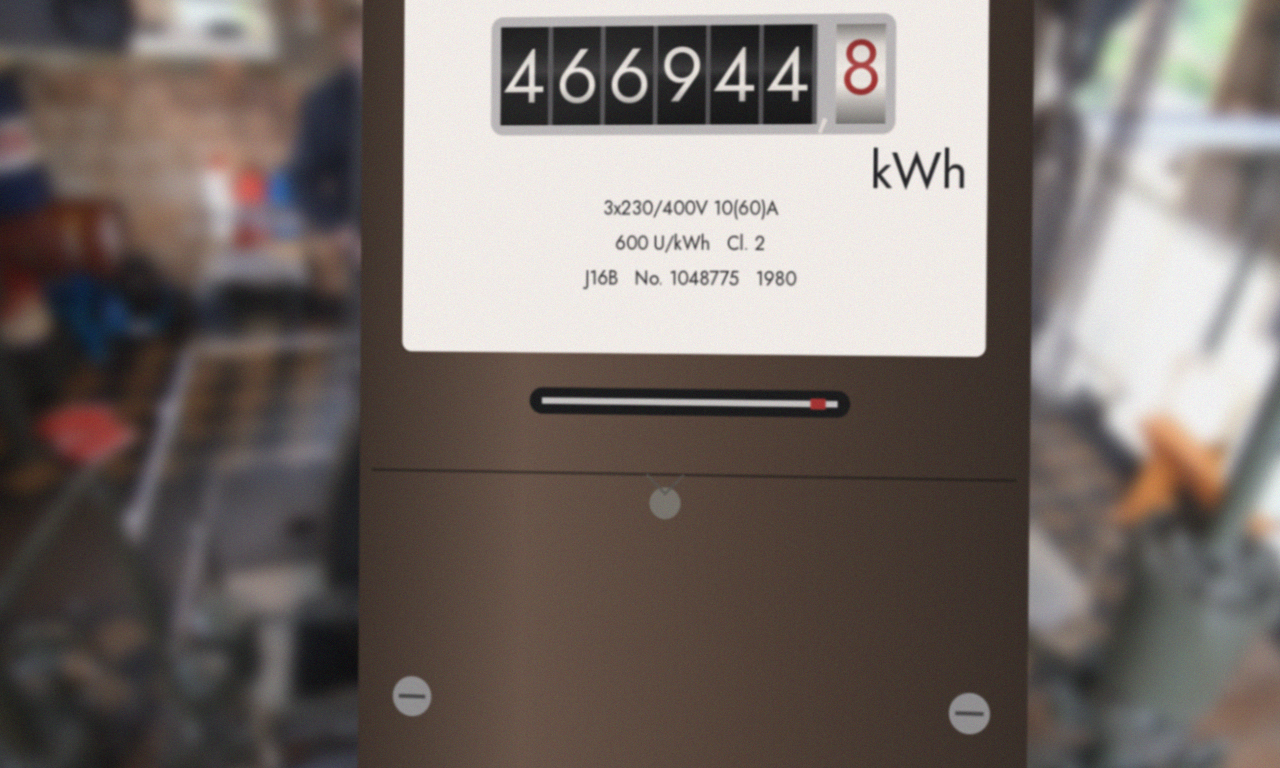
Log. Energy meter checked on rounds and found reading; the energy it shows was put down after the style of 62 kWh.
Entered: 466944.8 kWh
